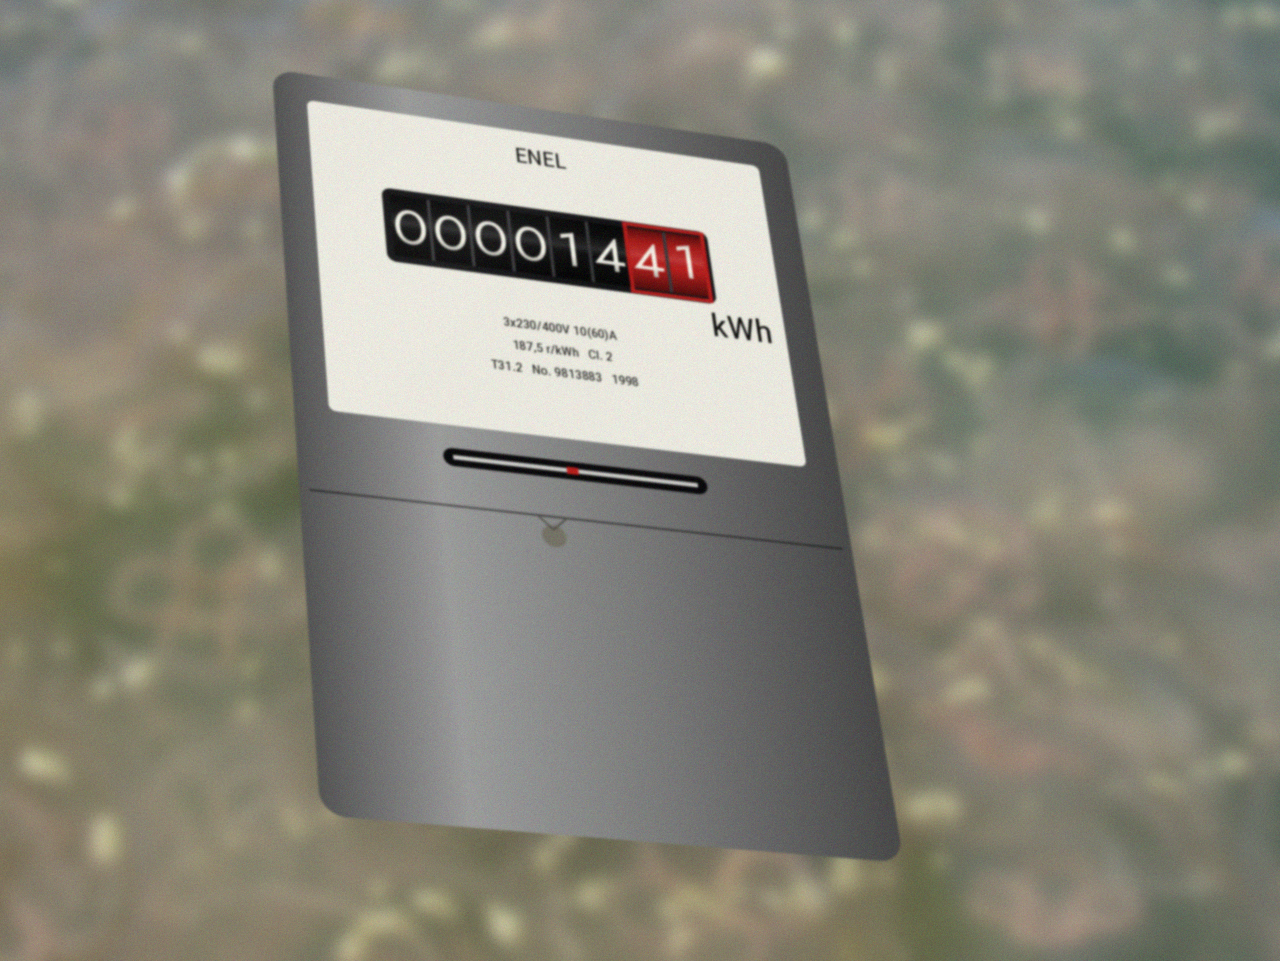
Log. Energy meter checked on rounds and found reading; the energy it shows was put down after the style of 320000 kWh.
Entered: 14.41 kWh
